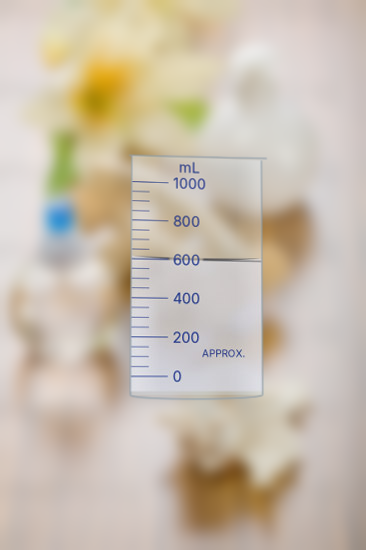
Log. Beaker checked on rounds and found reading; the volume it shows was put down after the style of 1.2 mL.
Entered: 600 mL
